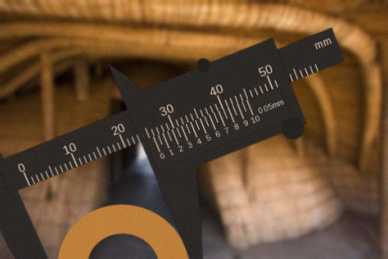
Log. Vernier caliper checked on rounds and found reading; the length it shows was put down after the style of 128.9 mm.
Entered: 25.8 mm
